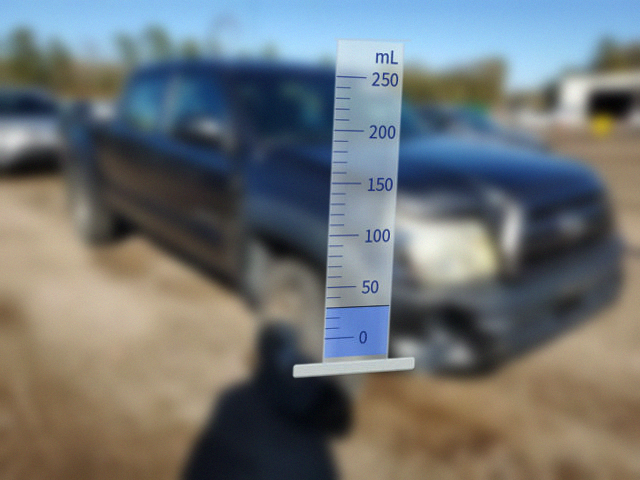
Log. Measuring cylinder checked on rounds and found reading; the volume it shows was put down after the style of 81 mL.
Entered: 30 mL
